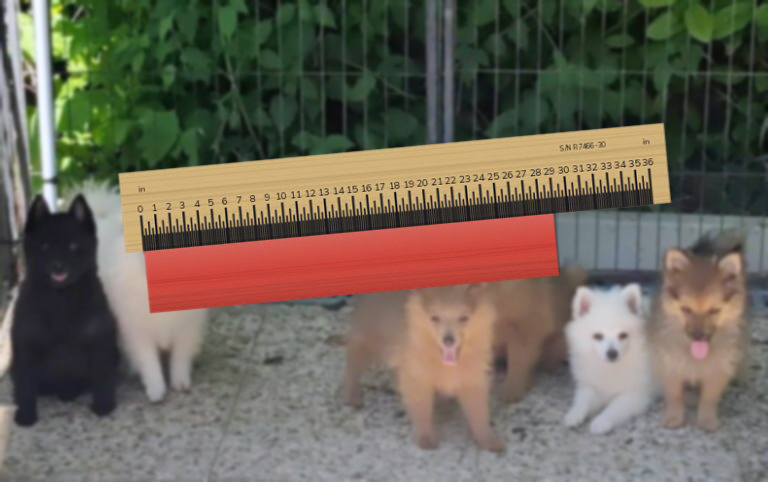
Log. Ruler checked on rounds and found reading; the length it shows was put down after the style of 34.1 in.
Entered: 29 in
